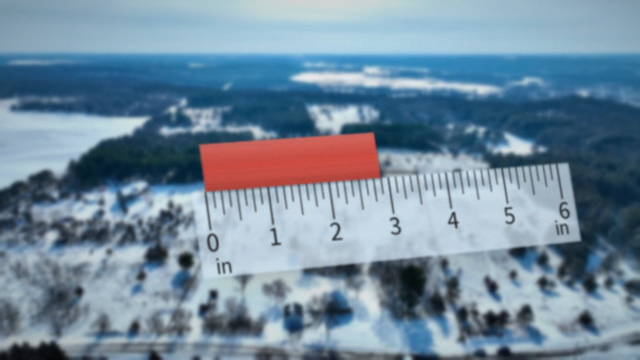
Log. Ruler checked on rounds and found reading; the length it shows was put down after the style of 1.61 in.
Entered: 2.875 in
